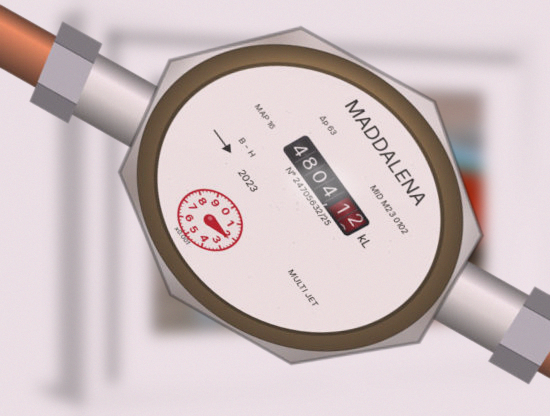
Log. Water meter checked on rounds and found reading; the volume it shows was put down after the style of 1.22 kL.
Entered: 4804.122 kL
